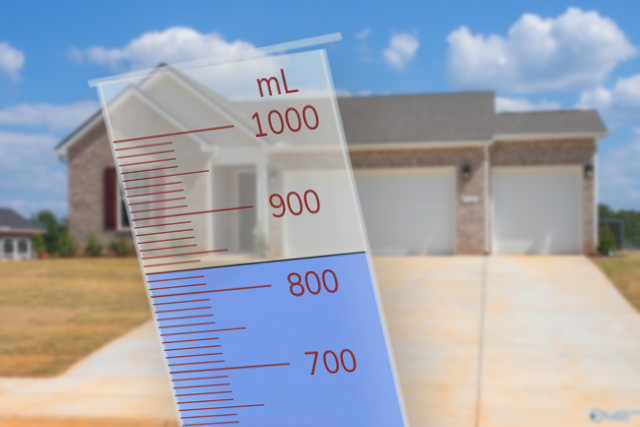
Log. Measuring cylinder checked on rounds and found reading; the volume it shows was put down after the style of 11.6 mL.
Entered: 830 mL
